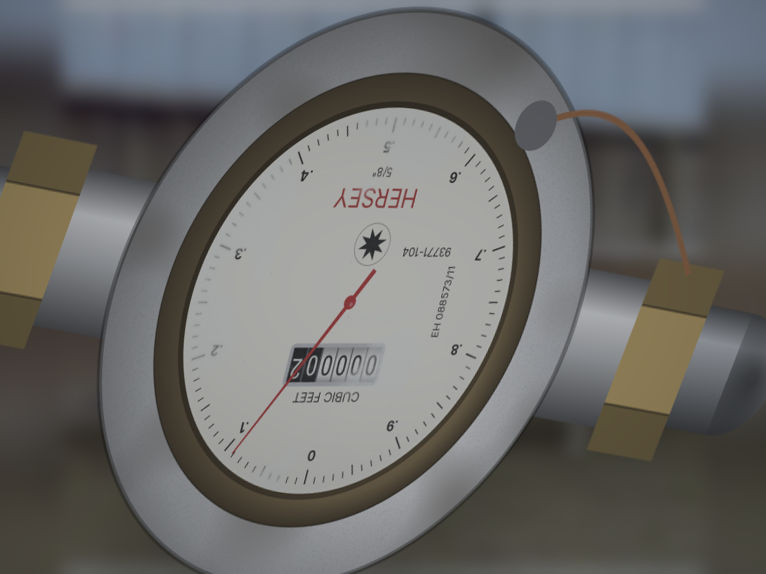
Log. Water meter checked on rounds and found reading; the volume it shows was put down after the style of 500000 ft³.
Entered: 2.09 ft³
